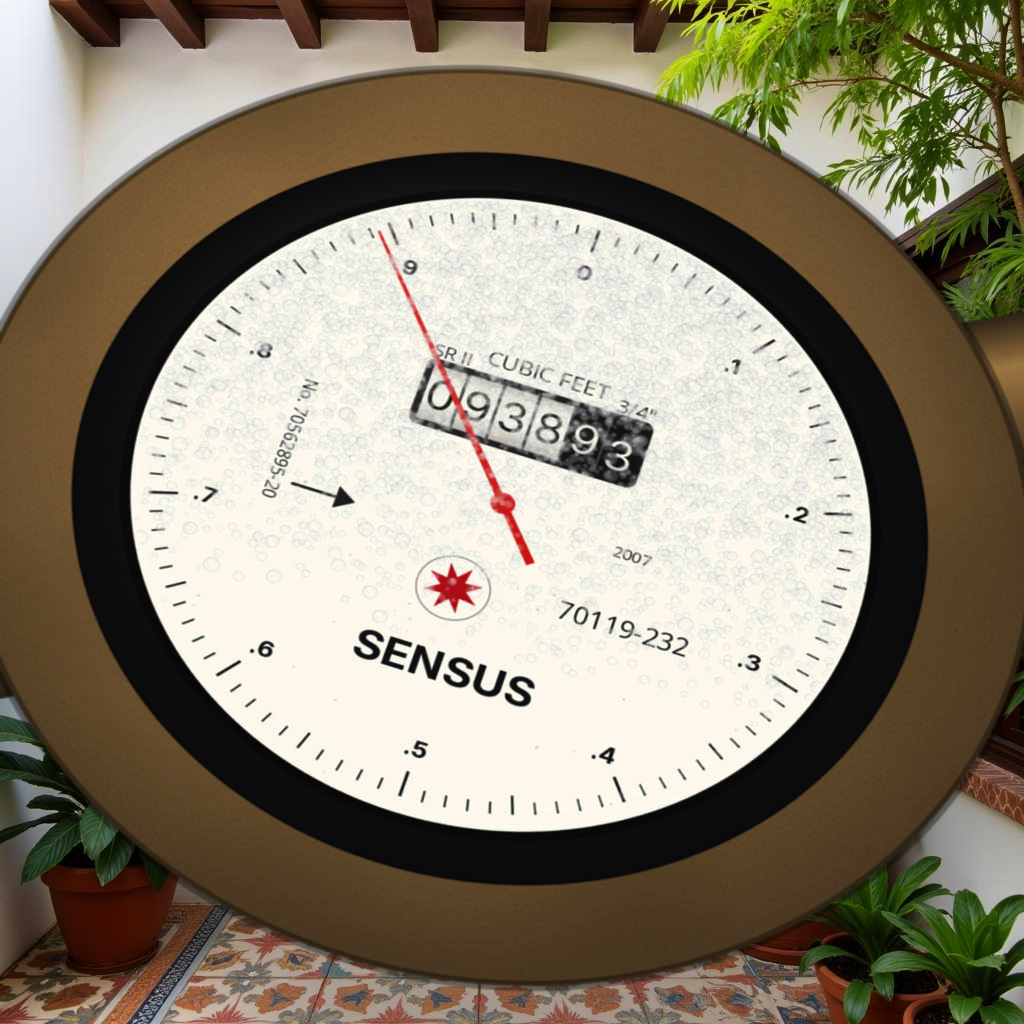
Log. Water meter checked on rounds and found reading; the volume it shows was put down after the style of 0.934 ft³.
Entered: 93892.89 ft³
